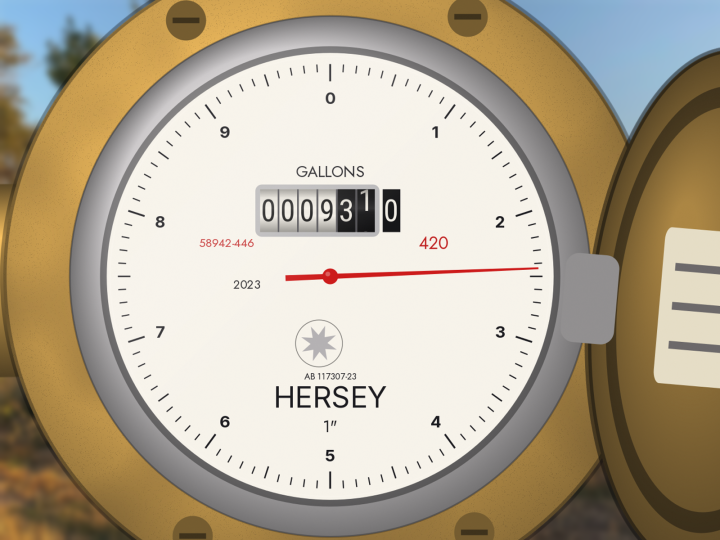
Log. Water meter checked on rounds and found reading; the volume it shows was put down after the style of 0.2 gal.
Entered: 9312.4 gal
